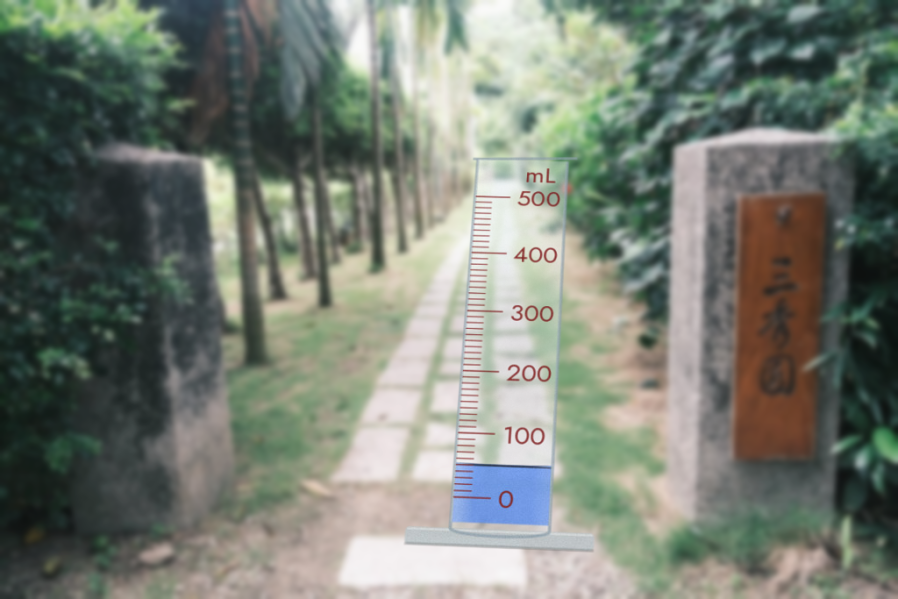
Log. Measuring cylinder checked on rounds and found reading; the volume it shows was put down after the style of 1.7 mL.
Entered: 50 mL
